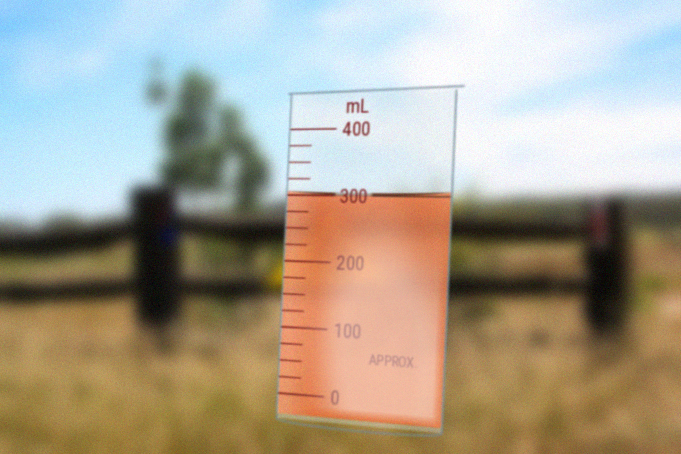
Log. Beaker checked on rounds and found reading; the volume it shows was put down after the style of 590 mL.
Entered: 300 mL
